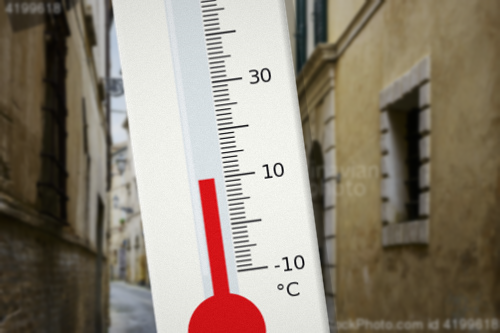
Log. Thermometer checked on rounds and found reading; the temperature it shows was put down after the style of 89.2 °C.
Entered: 10 °C
